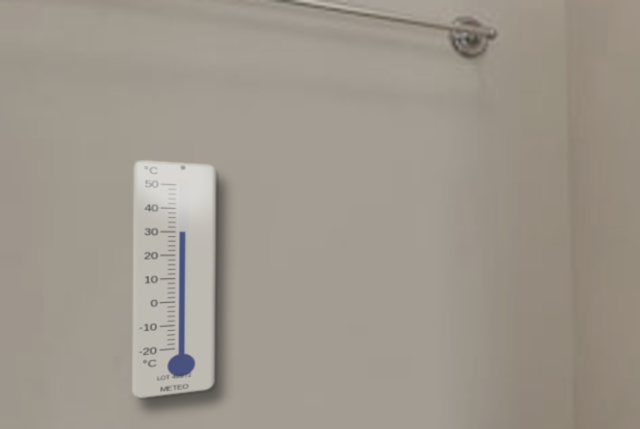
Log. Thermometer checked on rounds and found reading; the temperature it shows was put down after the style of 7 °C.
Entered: 30 °C
